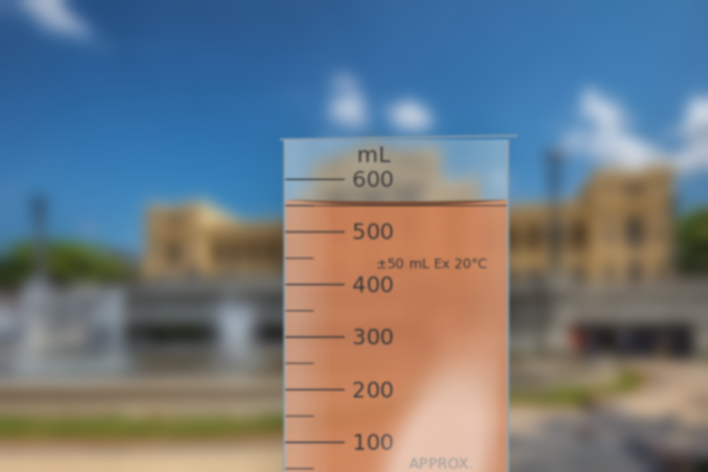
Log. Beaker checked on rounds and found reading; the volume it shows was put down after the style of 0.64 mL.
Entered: 550 mL
